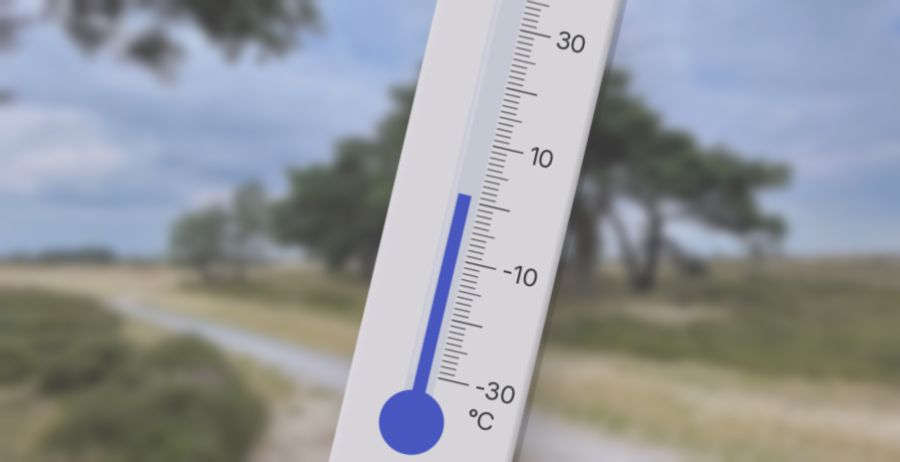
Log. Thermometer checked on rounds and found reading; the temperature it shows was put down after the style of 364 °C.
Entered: 1 °C
